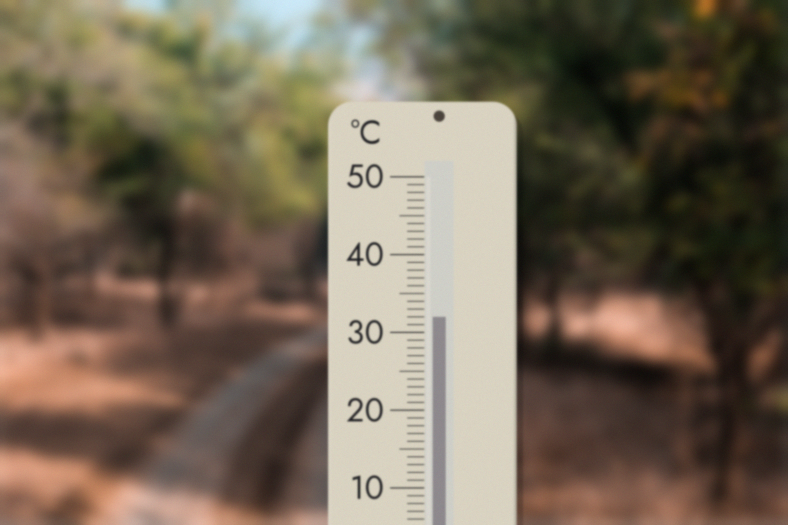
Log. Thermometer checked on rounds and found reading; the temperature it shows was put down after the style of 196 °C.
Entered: 32 °C
